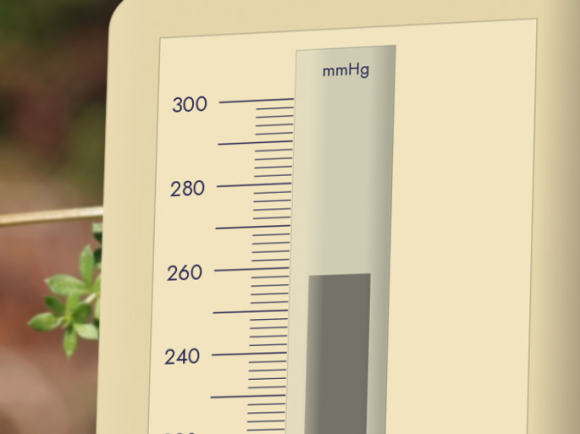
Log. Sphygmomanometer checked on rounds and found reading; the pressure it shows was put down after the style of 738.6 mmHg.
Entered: 258 mmHg
